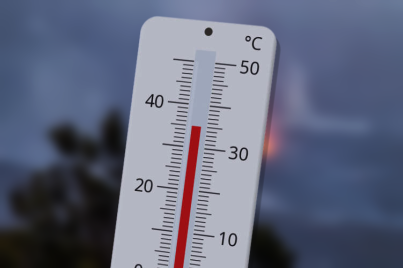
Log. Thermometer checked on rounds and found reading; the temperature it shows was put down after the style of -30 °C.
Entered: 35 °C
